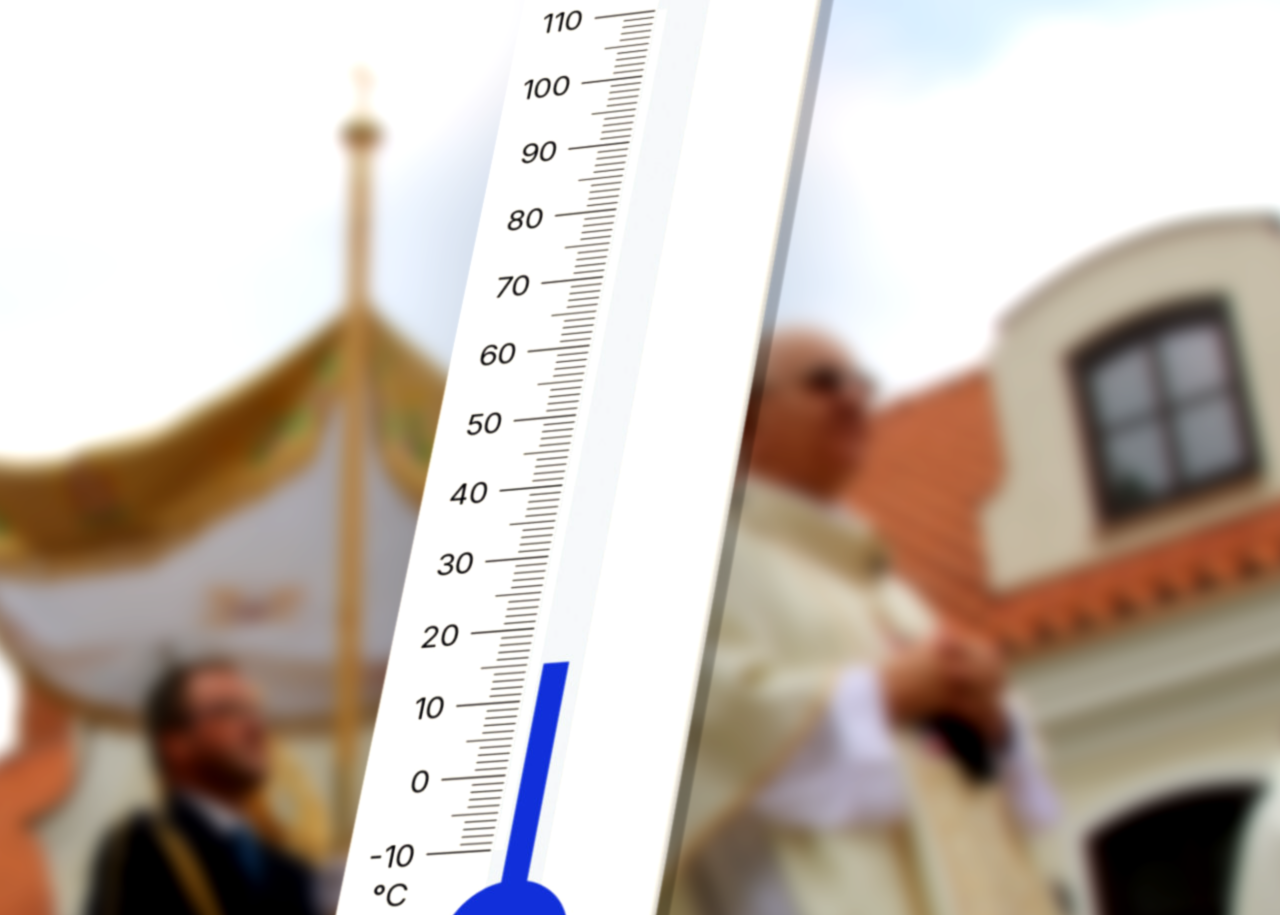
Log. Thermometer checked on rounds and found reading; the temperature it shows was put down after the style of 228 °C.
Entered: 15 °C
